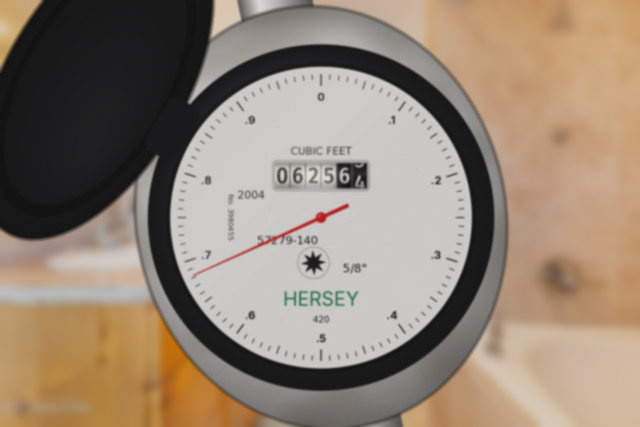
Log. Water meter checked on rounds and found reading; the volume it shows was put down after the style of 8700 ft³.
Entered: 62563.68 ft³
